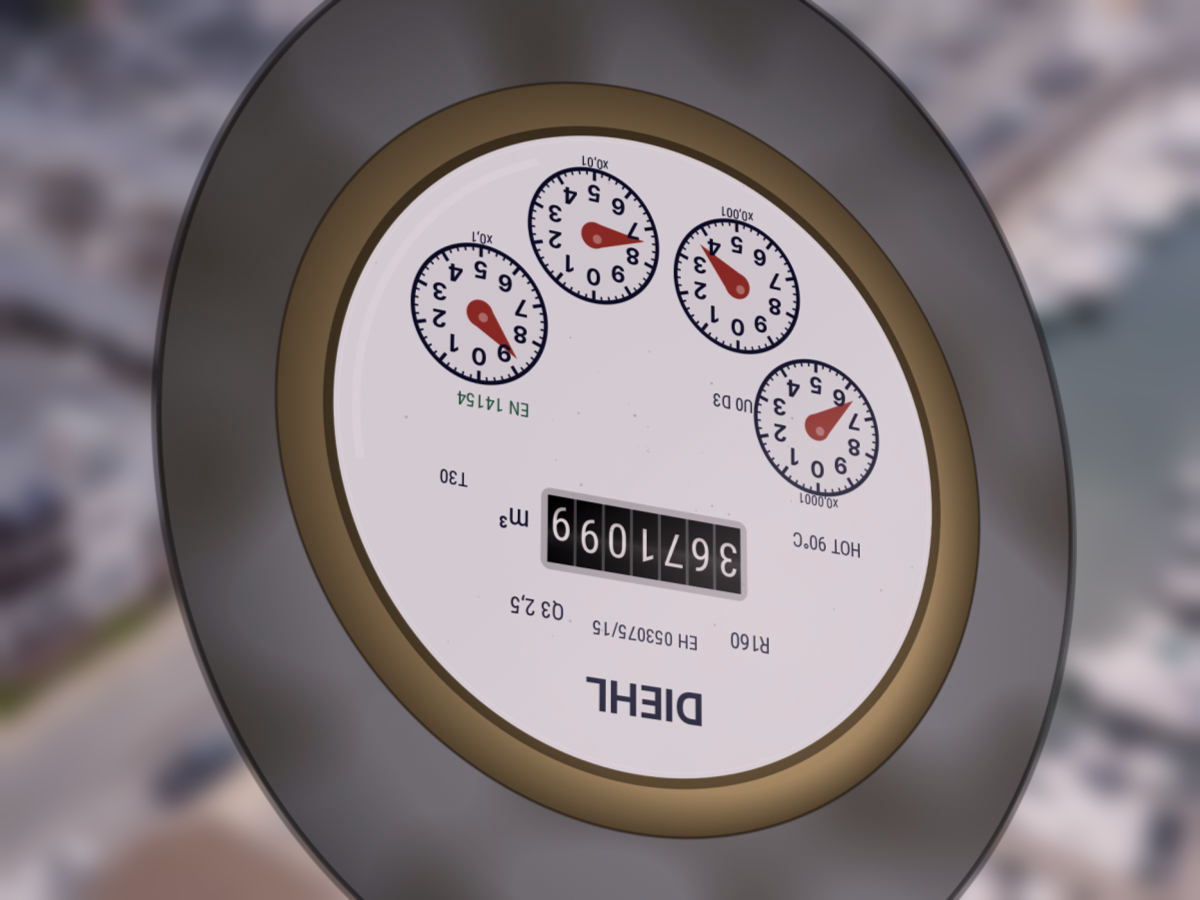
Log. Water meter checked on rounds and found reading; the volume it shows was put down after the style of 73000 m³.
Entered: 3671098.8736 m³
